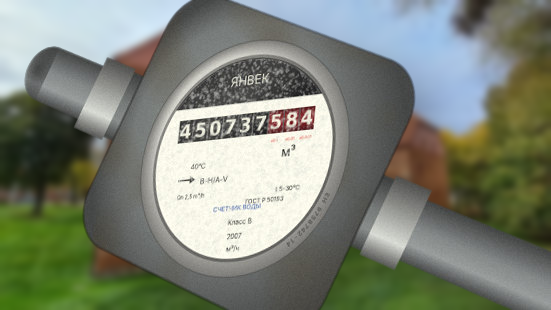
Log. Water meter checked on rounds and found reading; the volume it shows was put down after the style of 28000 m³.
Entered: 450737.584 m³
